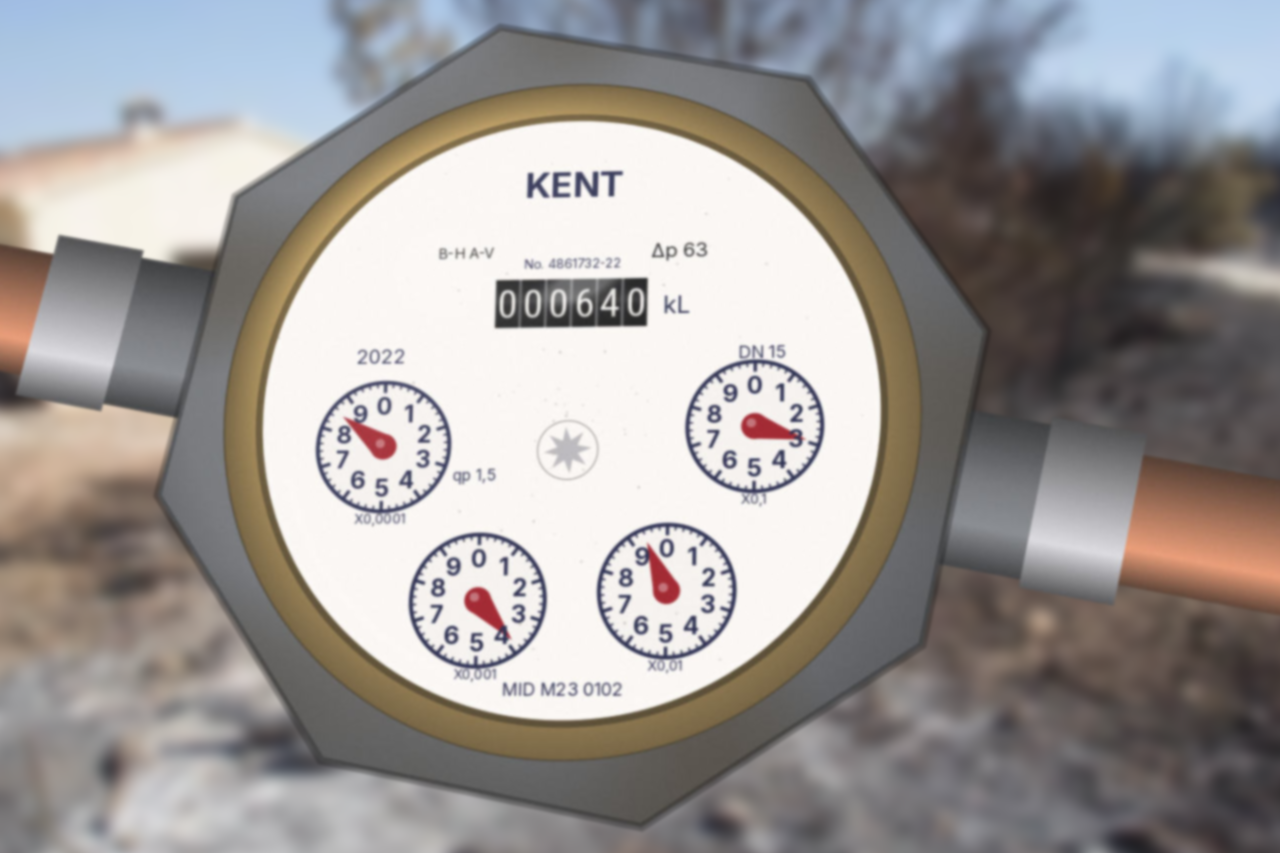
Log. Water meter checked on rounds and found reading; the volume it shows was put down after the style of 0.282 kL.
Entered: 640.2938 kL
